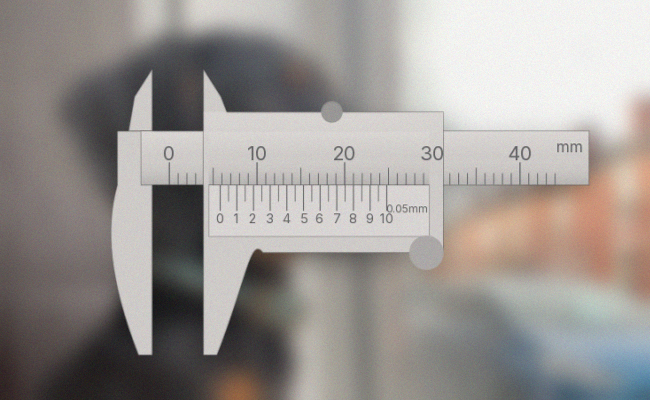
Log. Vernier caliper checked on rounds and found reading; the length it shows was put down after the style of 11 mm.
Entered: 5.8 mm
